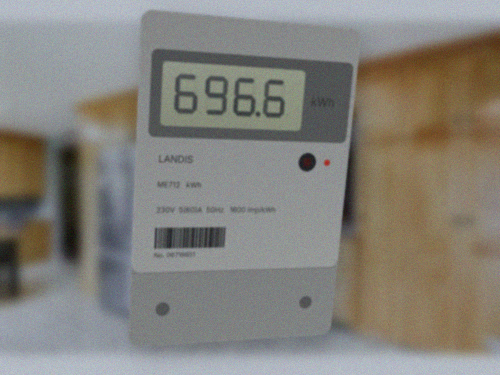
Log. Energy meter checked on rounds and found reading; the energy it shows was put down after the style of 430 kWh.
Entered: 696.6 kWh
